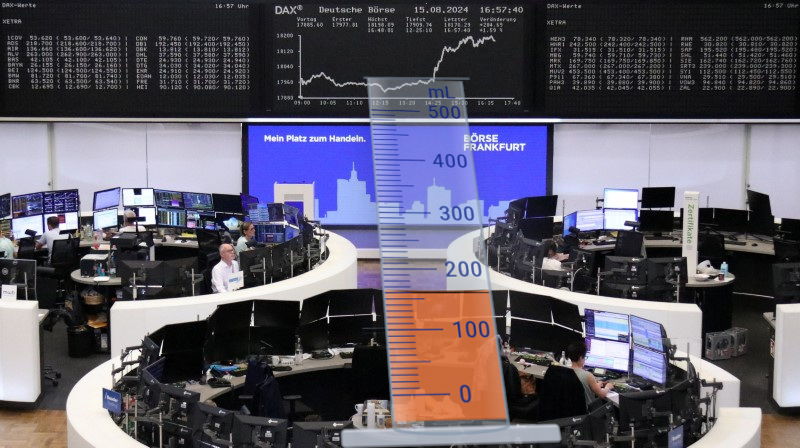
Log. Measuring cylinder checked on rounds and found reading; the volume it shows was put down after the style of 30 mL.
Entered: 160 mL
